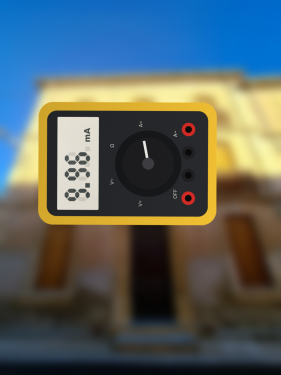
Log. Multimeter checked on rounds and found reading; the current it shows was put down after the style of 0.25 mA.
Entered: 9.96 mA
